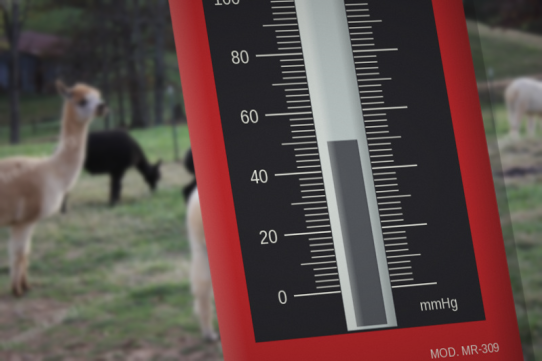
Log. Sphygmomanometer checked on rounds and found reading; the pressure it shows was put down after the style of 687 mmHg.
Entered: 50 mmHg
